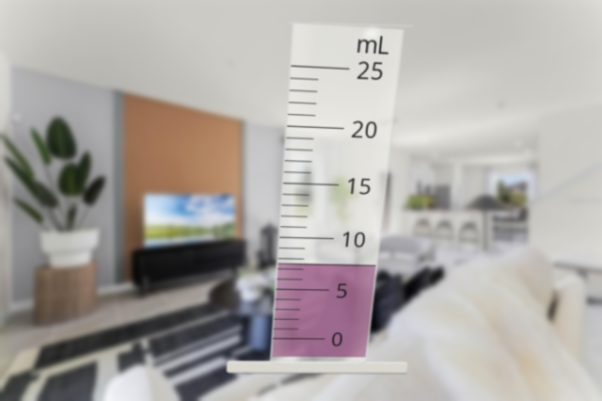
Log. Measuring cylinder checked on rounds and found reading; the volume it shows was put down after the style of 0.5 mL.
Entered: 7.5 mL
